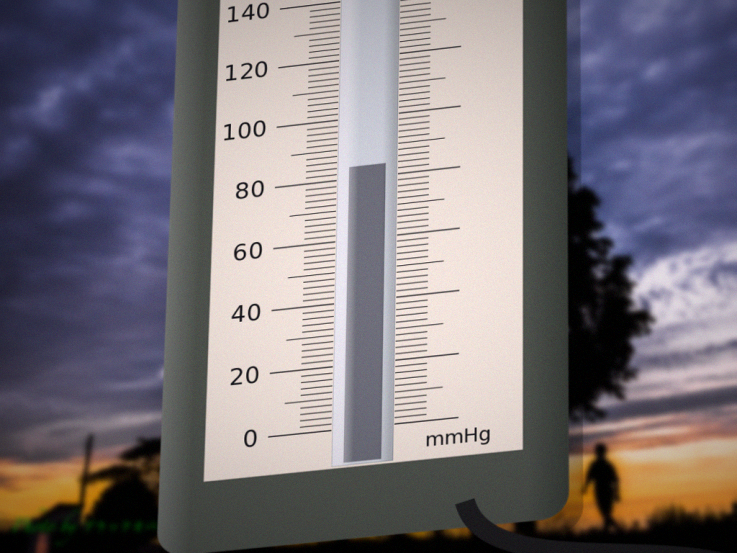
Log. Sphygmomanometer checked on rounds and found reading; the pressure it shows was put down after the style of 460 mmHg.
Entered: 84 mmHg
